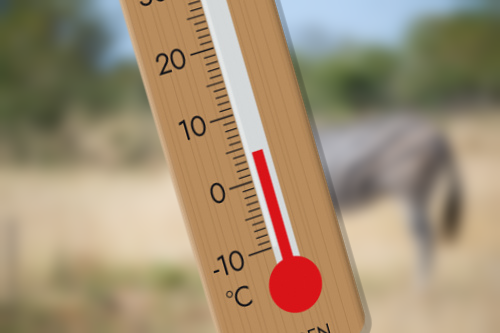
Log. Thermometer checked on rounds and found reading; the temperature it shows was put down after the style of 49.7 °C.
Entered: 4 °C
